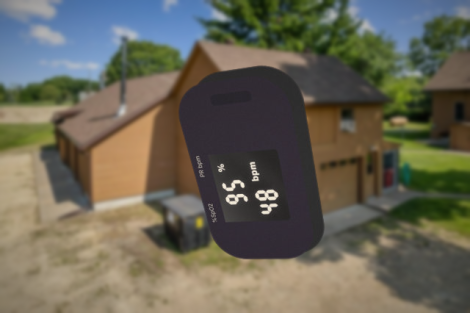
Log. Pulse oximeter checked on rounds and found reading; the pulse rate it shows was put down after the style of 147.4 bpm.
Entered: 48 bpm
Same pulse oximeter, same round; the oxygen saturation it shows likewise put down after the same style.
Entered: 95 %
